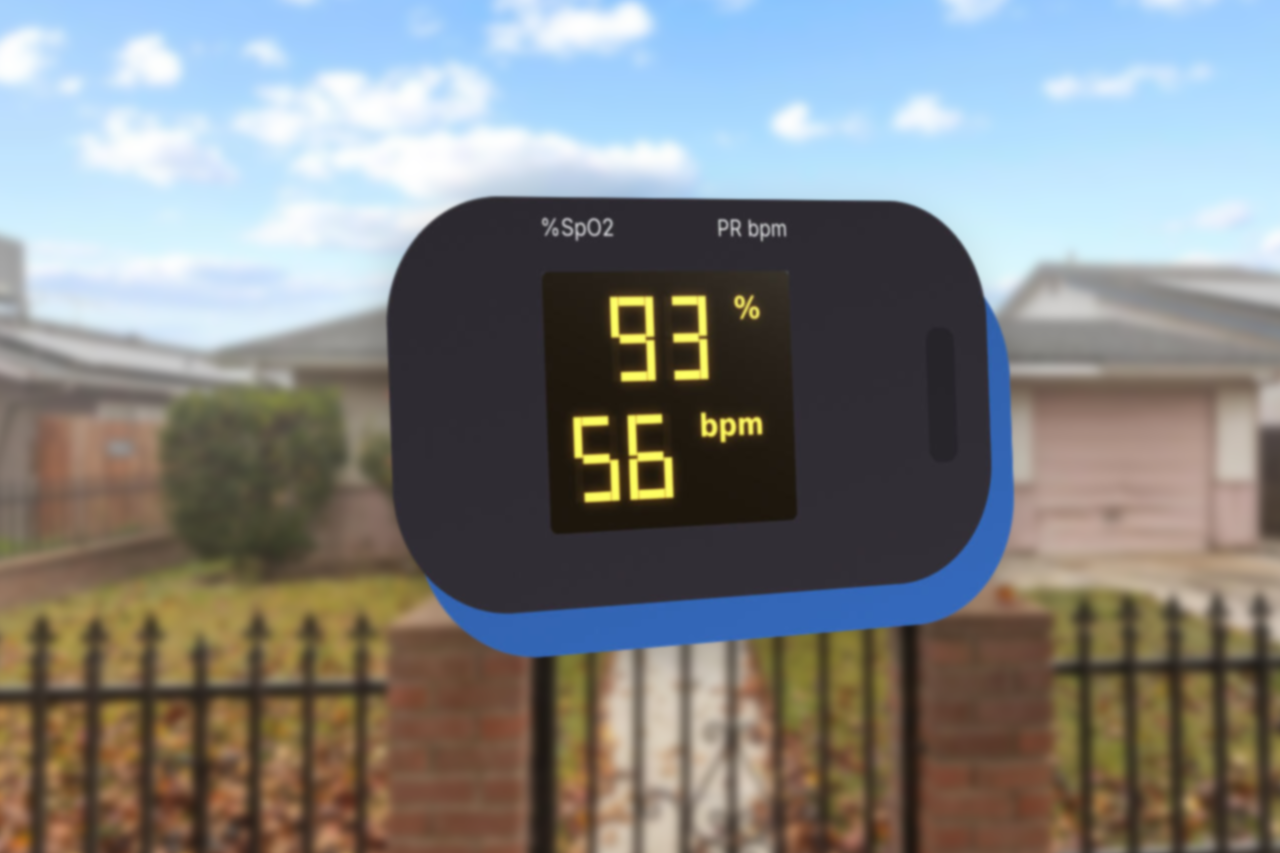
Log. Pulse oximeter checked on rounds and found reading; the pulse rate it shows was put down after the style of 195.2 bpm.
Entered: 56 bpm
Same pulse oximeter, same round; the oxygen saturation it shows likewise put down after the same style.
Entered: 93 %
